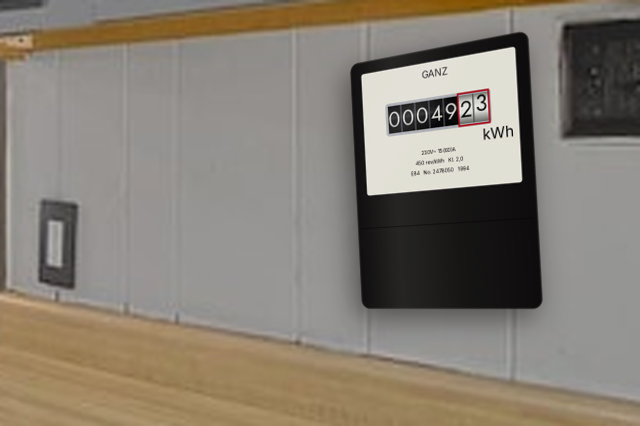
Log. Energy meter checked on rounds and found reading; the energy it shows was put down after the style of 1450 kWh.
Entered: 49.23 kWh
